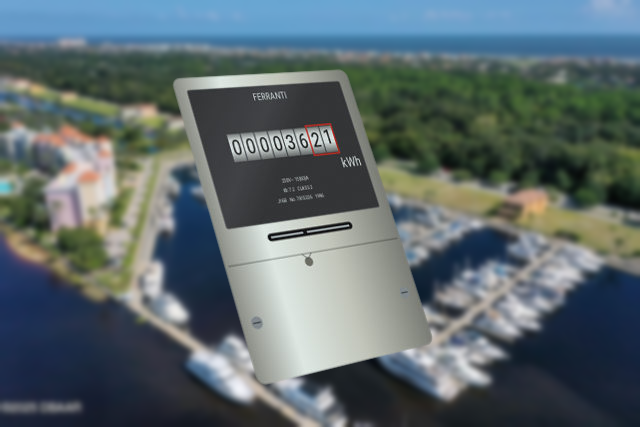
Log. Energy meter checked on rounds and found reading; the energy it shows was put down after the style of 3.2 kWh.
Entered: 36.21 kWh
